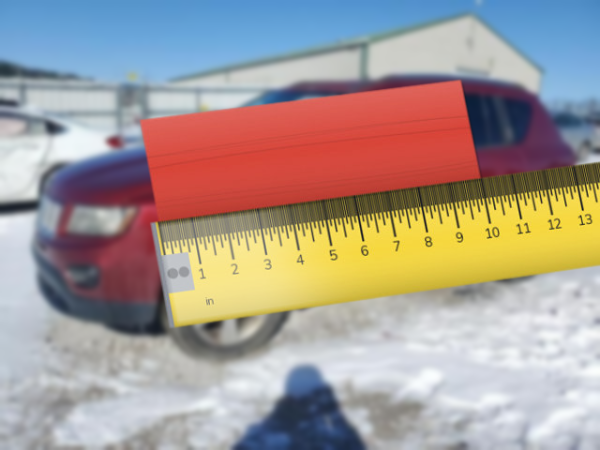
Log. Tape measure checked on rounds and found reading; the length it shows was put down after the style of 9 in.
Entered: 10 in
